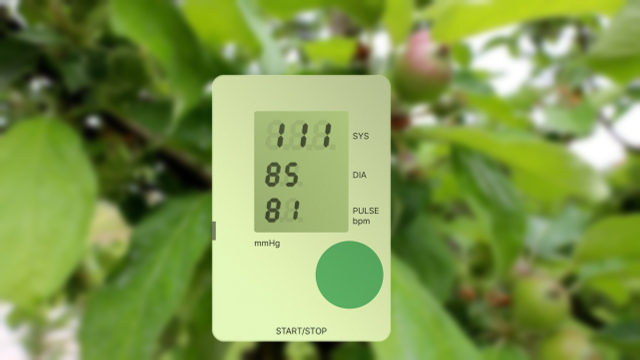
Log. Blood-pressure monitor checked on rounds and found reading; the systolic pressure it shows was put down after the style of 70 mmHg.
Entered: 111 mmHg
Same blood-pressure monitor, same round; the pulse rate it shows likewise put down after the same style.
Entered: 81 bpm
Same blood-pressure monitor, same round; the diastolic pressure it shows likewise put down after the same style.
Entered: 85 mmHg
